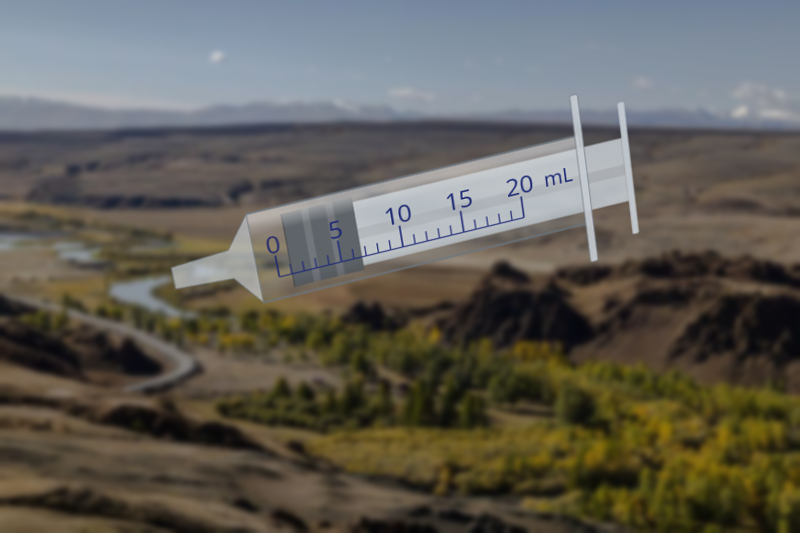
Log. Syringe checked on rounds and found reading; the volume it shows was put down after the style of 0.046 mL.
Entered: 1 mL
